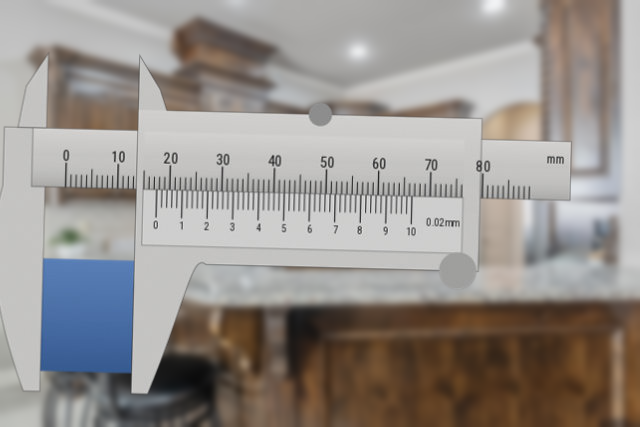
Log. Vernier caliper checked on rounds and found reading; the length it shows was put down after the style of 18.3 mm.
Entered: 17.5 mm
